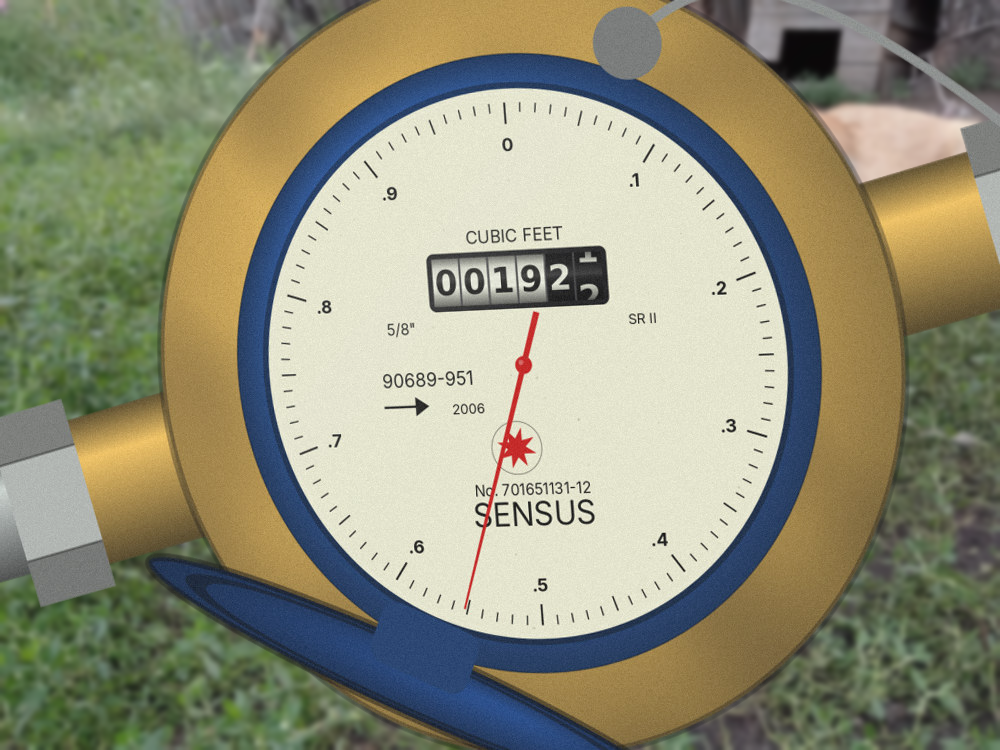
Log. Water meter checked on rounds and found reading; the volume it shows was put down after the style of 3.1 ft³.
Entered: 1921.55 ft³
